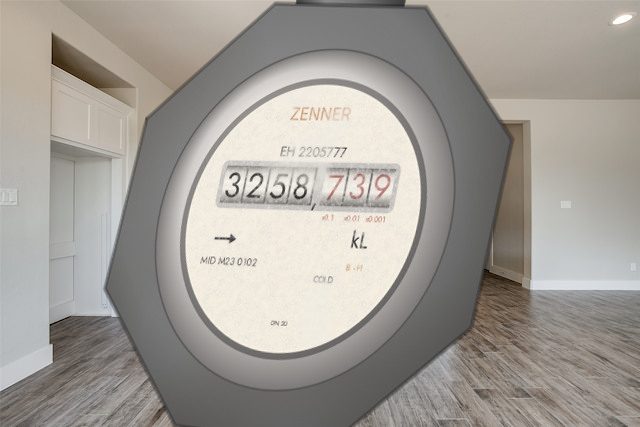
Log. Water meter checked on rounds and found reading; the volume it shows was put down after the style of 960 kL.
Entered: 3258.739 kL
